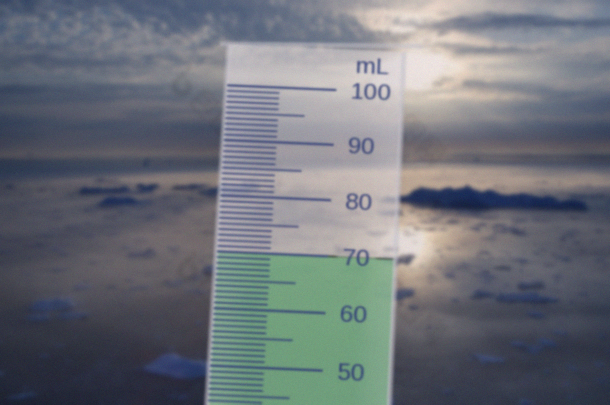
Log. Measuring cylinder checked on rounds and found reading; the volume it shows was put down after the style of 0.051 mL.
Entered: 70 mL
